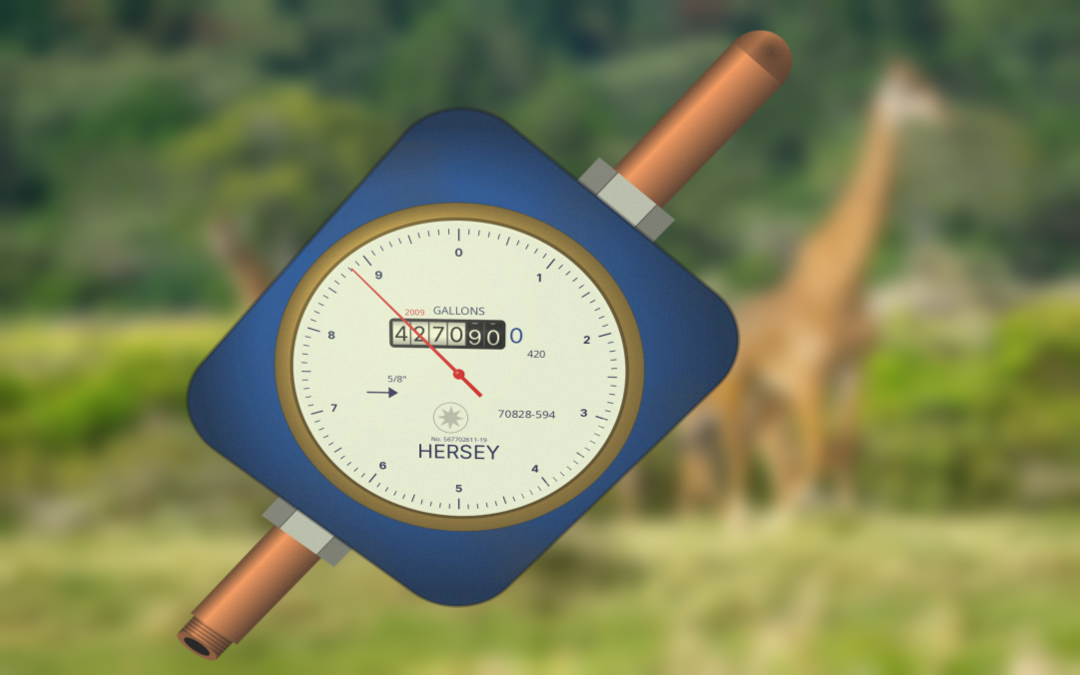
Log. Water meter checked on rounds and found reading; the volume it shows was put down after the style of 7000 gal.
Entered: 4270898.8 gal
